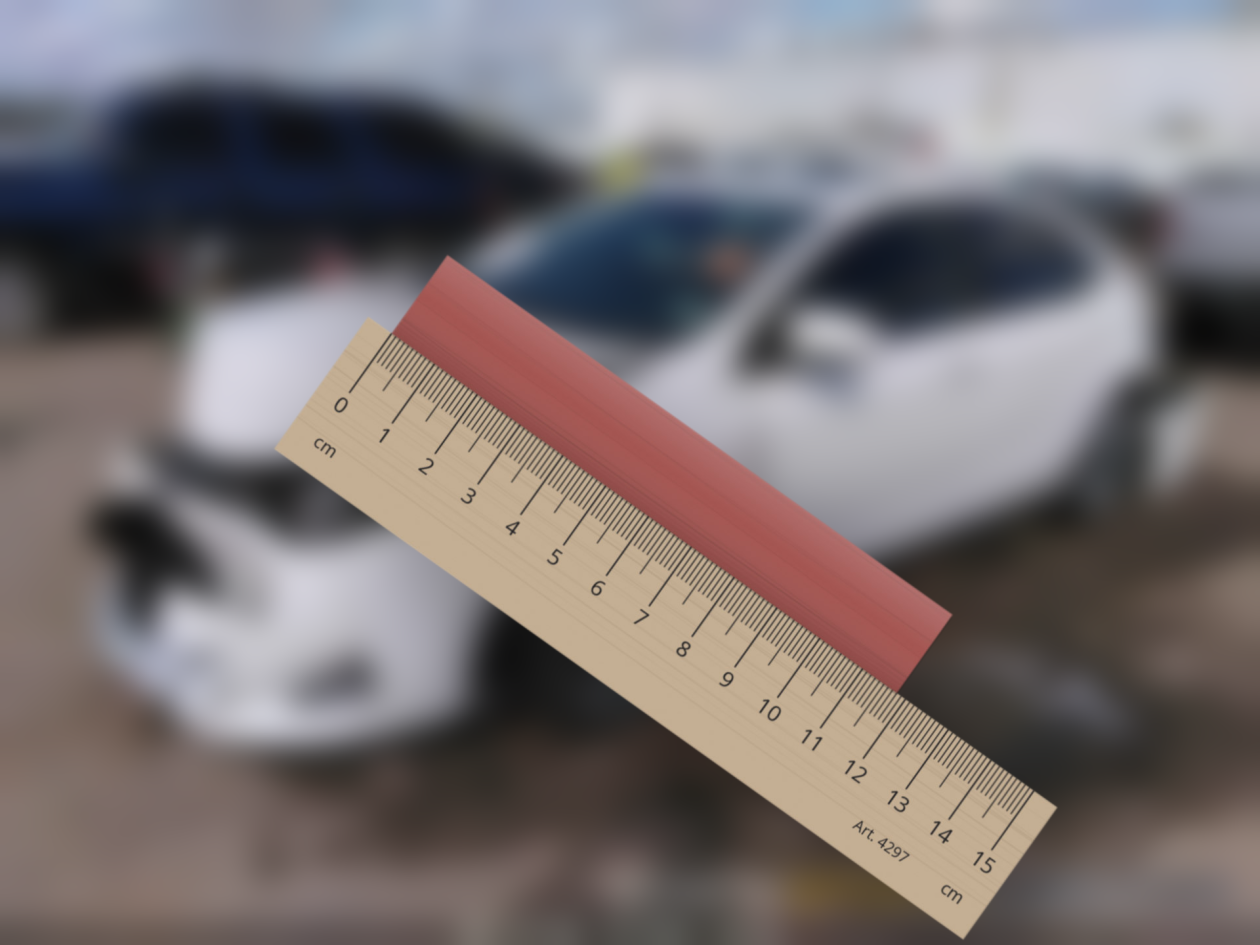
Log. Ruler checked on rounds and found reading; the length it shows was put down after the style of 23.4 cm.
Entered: 11.8 cm
